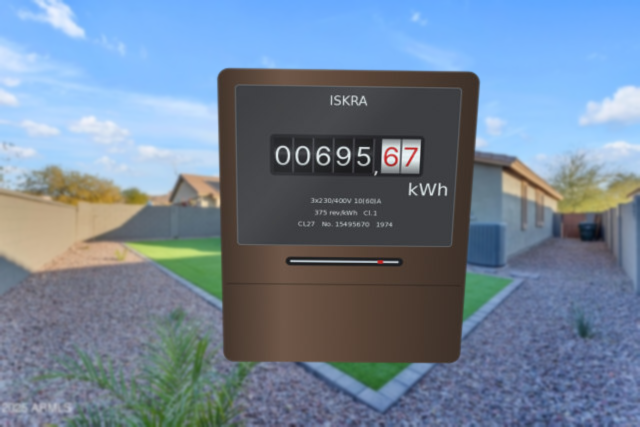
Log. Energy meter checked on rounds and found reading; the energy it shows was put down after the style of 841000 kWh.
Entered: 695.67 kWh
